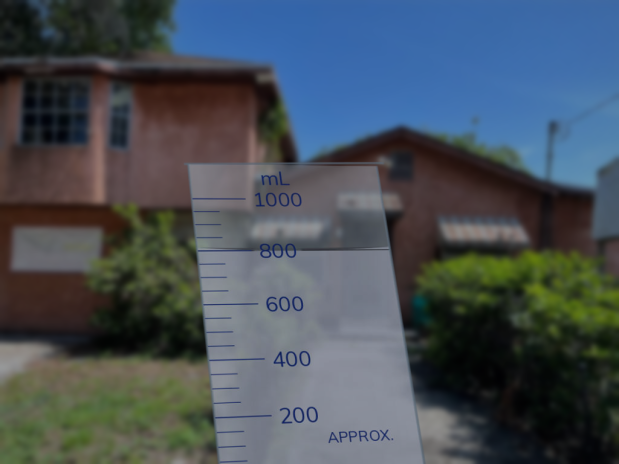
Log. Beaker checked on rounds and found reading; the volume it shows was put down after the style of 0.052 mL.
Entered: 800 mL
